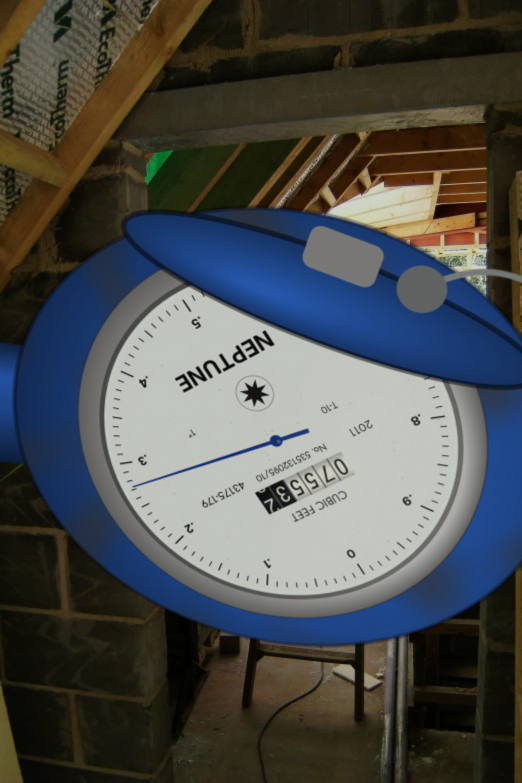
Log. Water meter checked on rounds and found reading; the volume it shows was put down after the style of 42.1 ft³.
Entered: 75532.27 ft³
